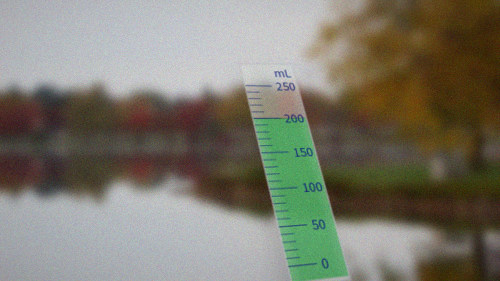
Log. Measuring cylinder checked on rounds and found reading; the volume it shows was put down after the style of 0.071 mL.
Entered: 200 mL
